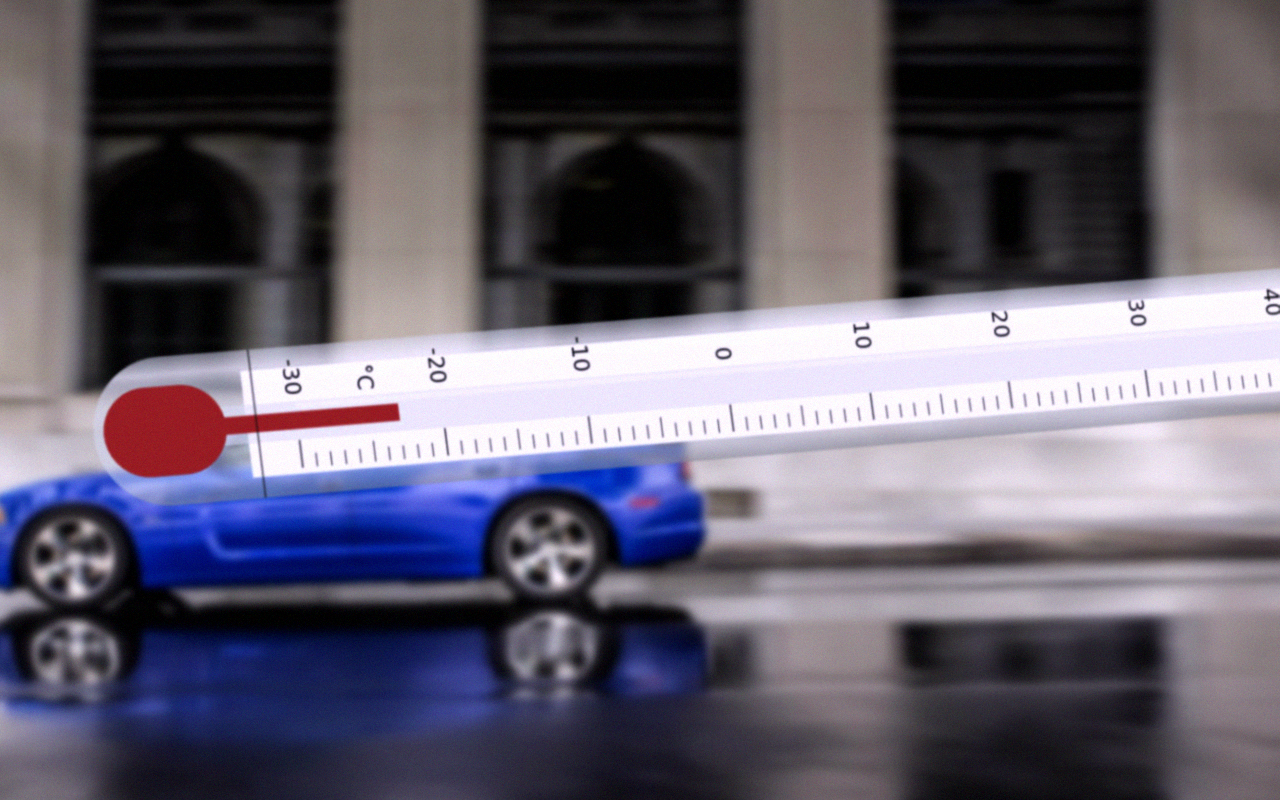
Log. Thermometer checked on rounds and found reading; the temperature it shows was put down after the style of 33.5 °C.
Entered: -23 °C
